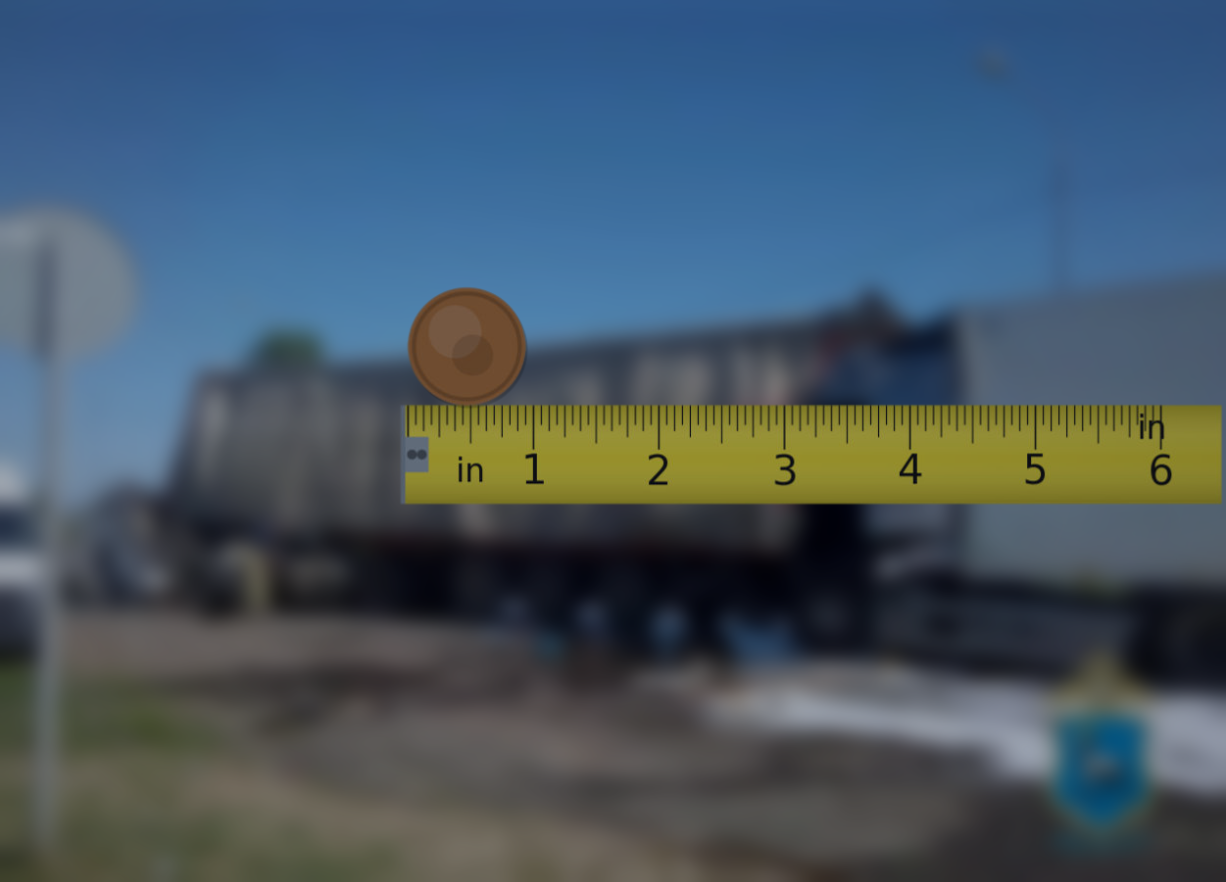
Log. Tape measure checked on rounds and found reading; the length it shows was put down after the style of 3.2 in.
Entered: 0.9375 in
